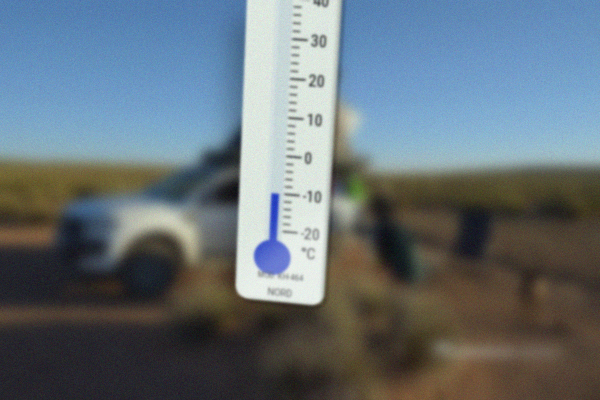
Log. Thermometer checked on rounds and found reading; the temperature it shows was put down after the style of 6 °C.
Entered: -10 °C
